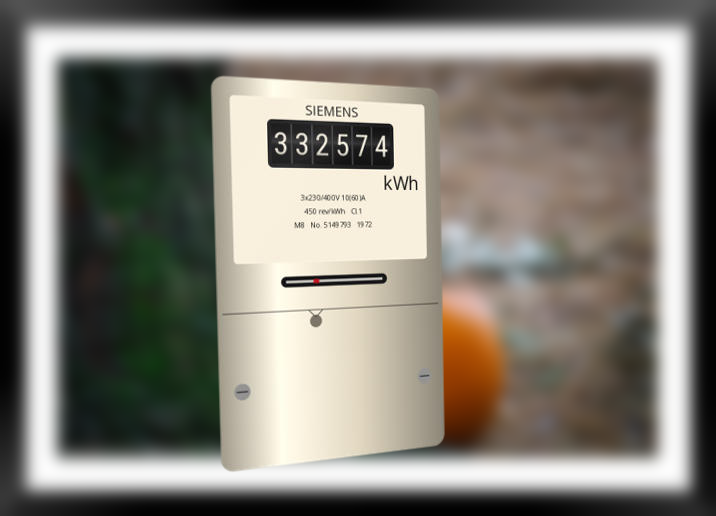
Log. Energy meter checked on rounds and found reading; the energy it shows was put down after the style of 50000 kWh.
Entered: 332574 kWh
